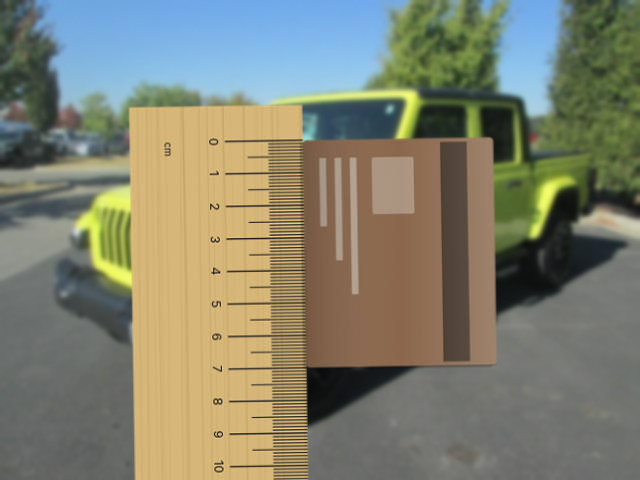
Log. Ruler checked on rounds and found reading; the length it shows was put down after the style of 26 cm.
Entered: 7 cm
